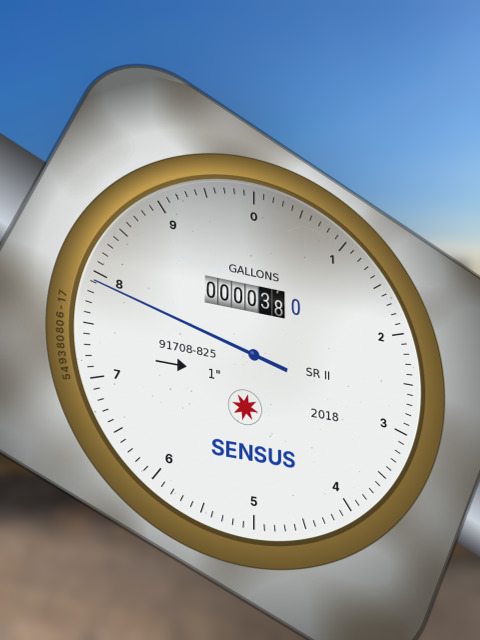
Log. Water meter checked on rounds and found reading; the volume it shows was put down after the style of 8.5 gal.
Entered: 377.9 gal
